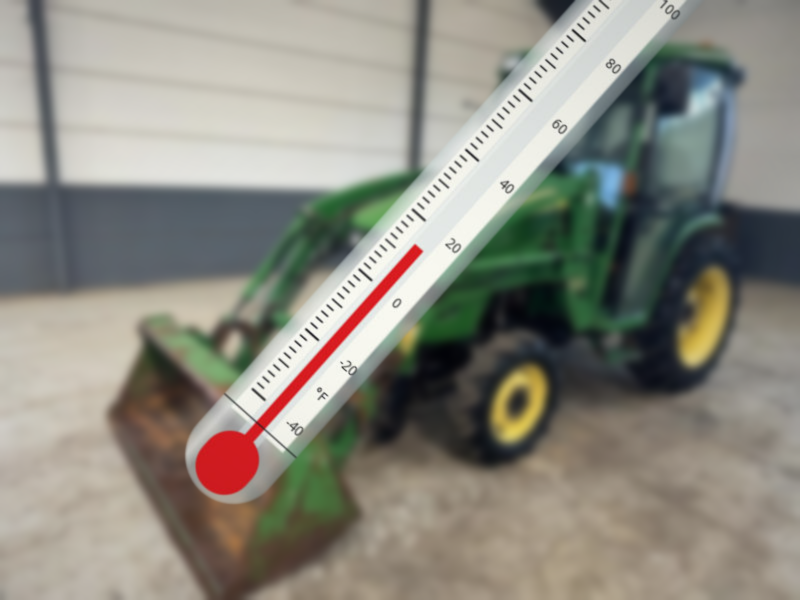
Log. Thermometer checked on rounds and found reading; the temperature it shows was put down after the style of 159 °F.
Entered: 14 °F
